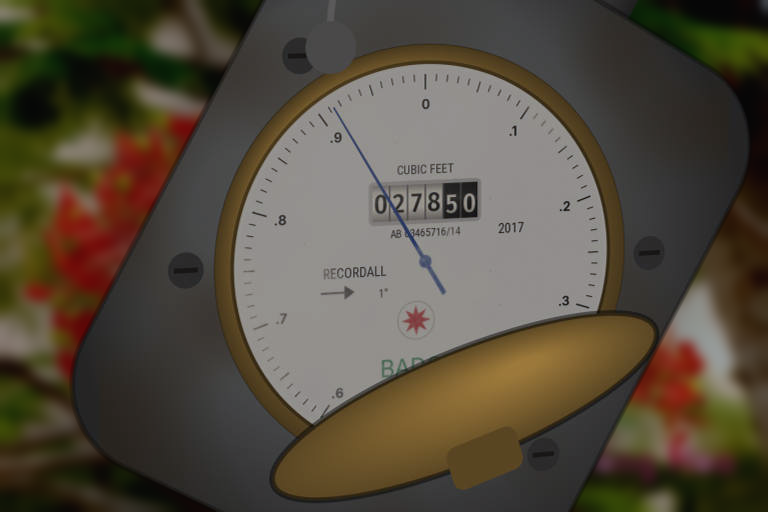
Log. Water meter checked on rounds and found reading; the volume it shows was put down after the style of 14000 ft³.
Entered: 27849.91 ft³
